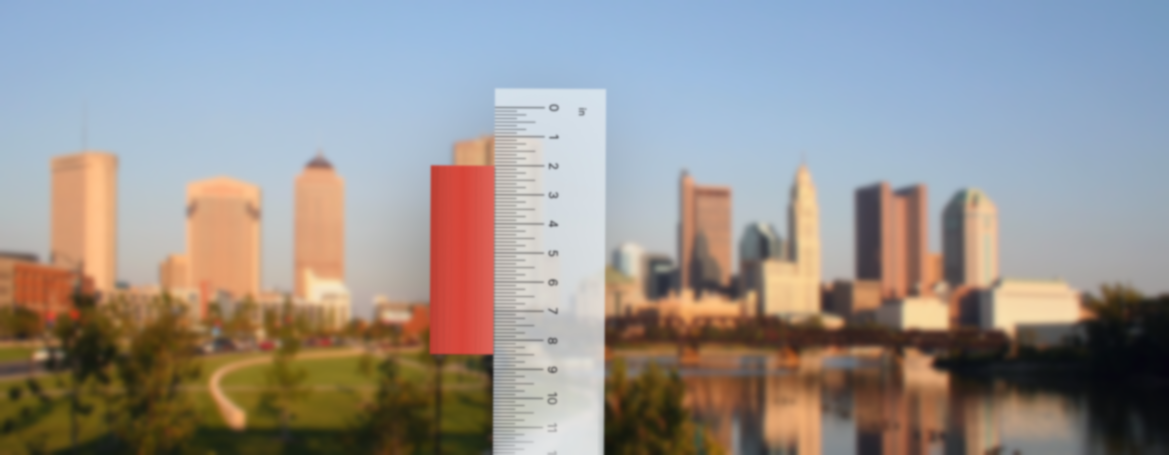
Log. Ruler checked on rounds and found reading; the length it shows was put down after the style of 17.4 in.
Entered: 6.5 in
